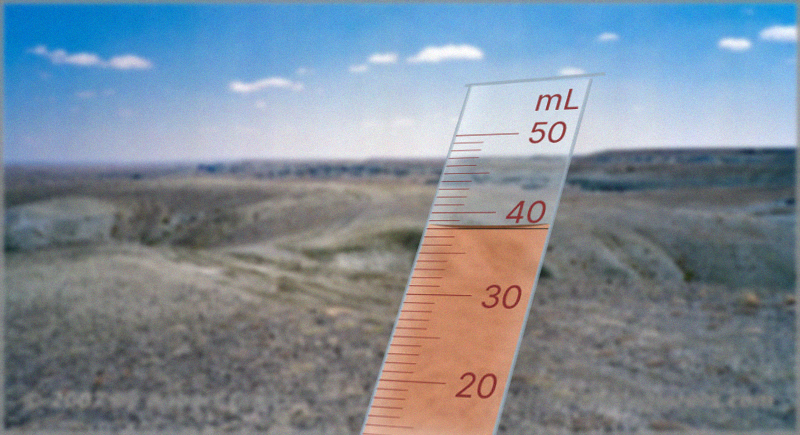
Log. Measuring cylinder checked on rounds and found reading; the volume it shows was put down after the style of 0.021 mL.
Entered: 38 mL
